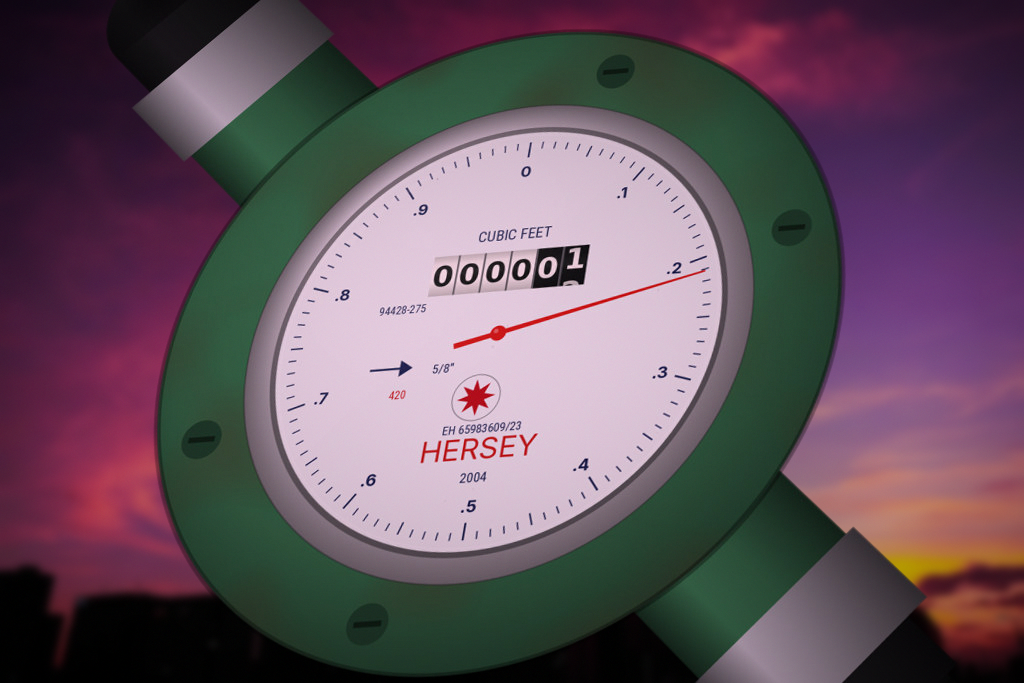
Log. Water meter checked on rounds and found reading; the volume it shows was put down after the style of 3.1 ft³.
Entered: 1.21 ft³
